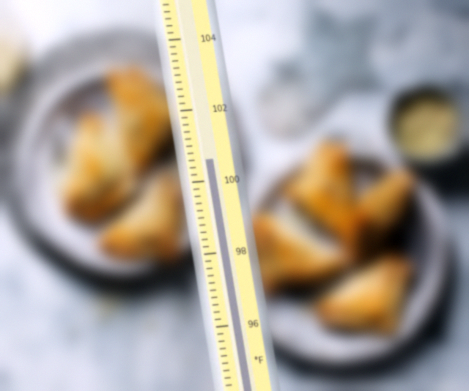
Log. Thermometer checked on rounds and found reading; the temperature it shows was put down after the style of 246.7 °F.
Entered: 100.6 °F
